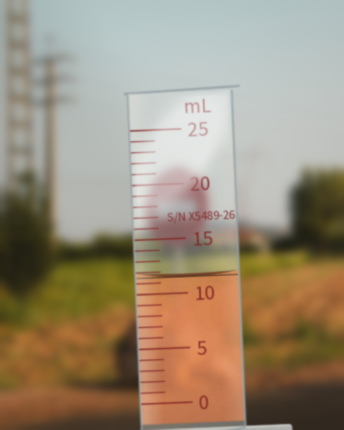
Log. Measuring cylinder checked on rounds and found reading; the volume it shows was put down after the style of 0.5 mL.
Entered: 11.5 mL
